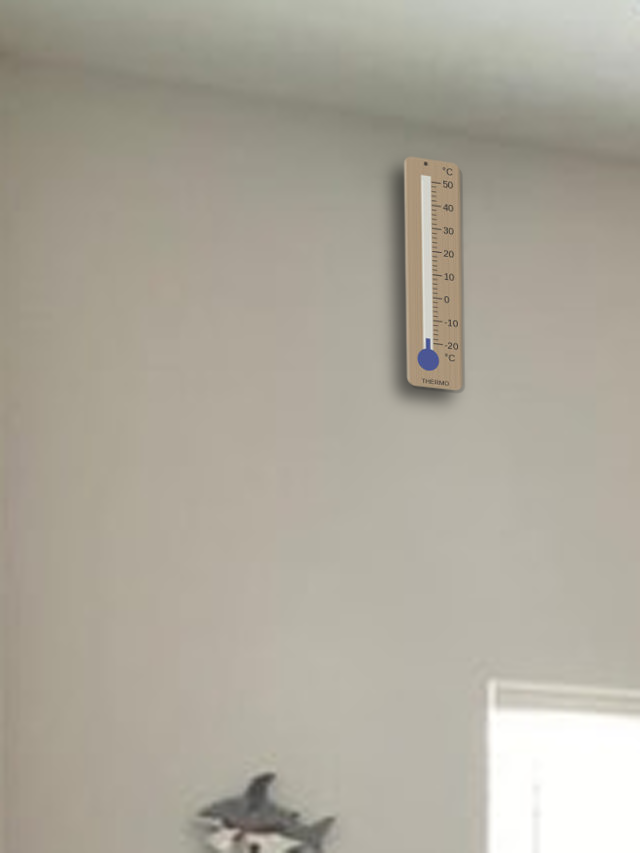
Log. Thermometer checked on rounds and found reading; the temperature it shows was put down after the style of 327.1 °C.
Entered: -18 °C
